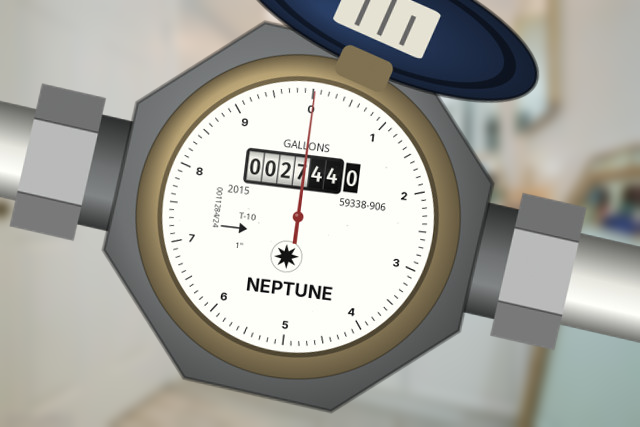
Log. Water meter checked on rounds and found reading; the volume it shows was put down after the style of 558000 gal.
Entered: 27440.0 gal
